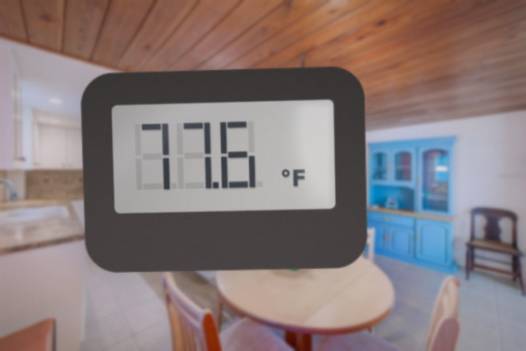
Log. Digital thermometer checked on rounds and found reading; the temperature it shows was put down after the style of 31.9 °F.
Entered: 77.6 °F
